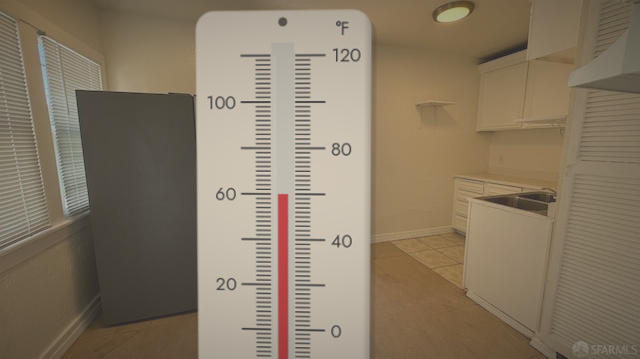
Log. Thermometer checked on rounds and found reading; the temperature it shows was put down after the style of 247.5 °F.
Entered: 60 °F
